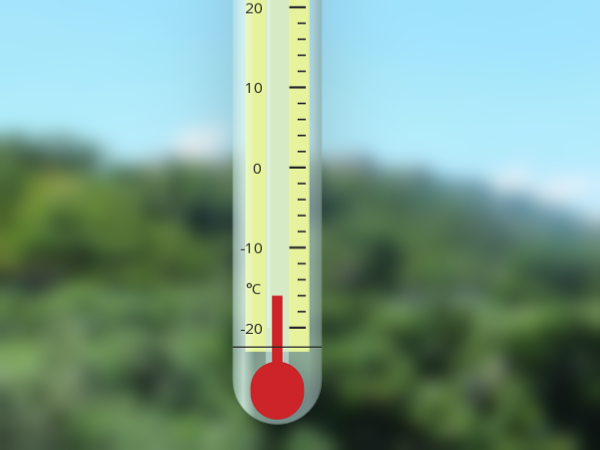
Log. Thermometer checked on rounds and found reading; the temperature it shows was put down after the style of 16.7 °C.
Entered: -16 °C
